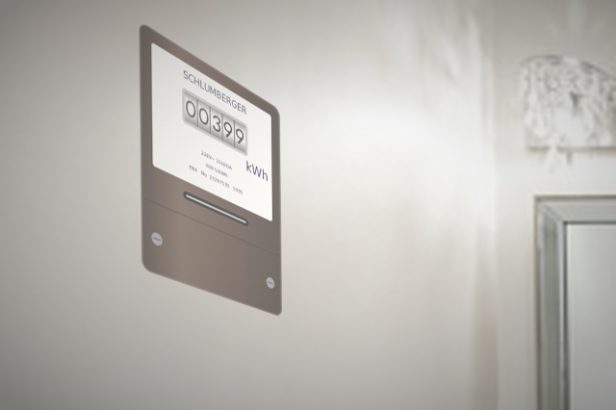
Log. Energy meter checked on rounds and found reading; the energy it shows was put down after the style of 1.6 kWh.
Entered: 399 kWh
